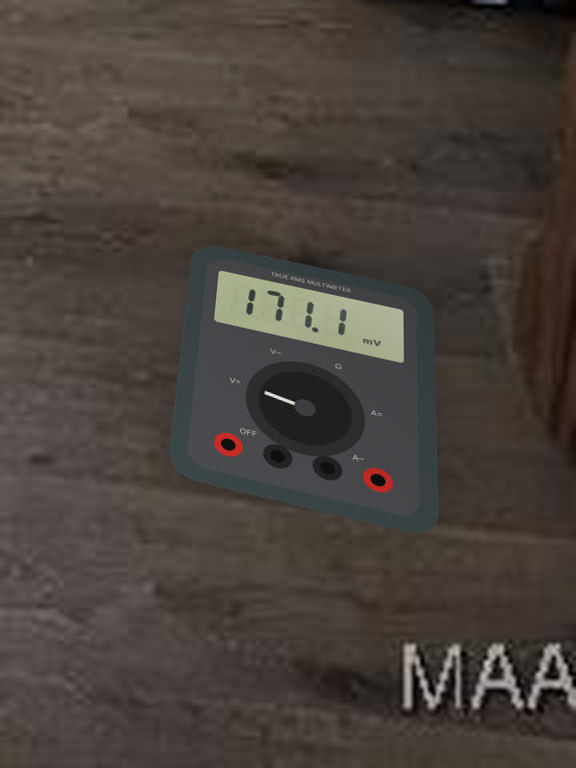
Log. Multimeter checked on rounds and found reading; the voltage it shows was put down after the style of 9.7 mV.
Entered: 171.1 mV
